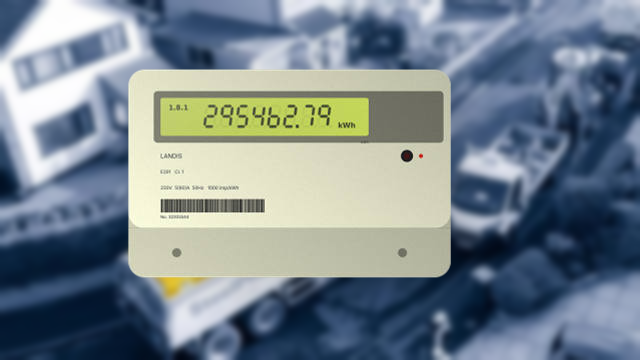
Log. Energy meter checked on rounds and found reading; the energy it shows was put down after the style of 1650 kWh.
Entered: 295462.79 kWh
